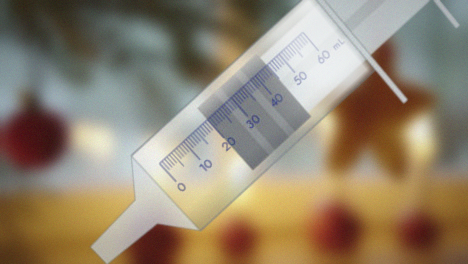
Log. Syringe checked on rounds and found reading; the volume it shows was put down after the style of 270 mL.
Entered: 20 mL
